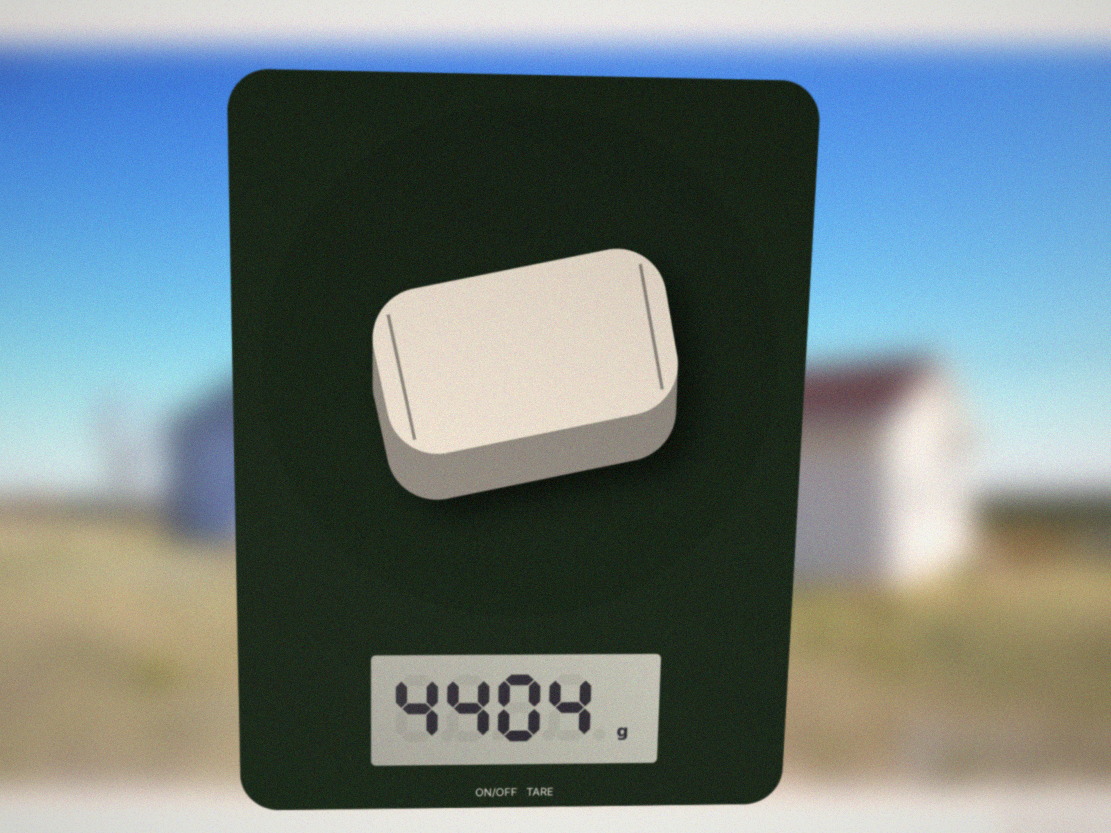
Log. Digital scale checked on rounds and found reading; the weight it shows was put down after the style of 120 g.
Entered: 4404 g
